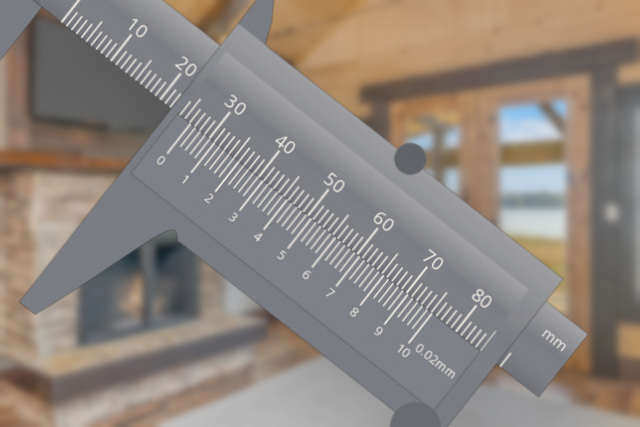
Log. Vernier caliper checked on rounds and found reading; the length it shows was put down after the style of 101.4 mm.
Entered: 26.2 mm
